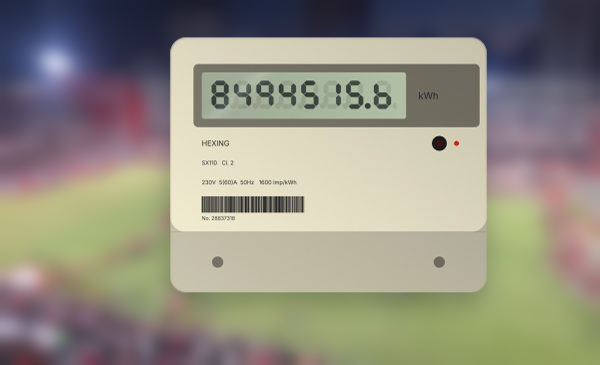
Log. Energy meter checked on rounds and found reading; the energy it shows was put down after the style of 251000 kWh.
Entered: 8494515.6 kWh
